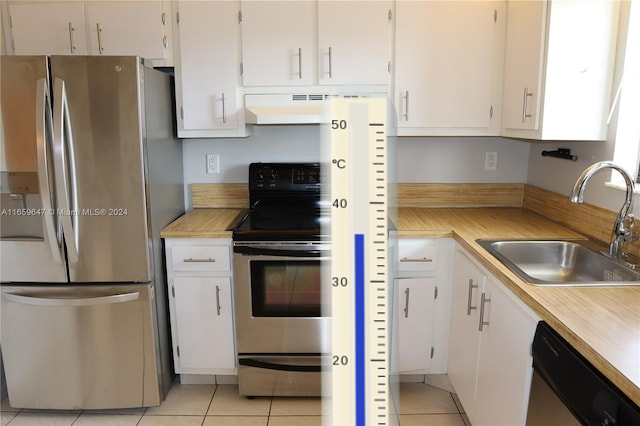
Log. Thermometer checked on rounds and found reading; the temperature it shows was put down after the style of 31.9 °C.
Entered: 36 °C
